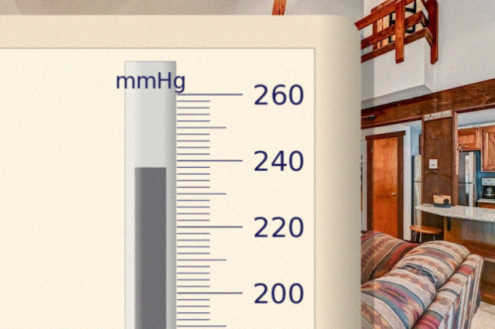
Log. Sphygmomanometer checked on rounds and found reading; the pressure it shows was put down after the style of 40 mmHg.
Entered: 238 mmHg
